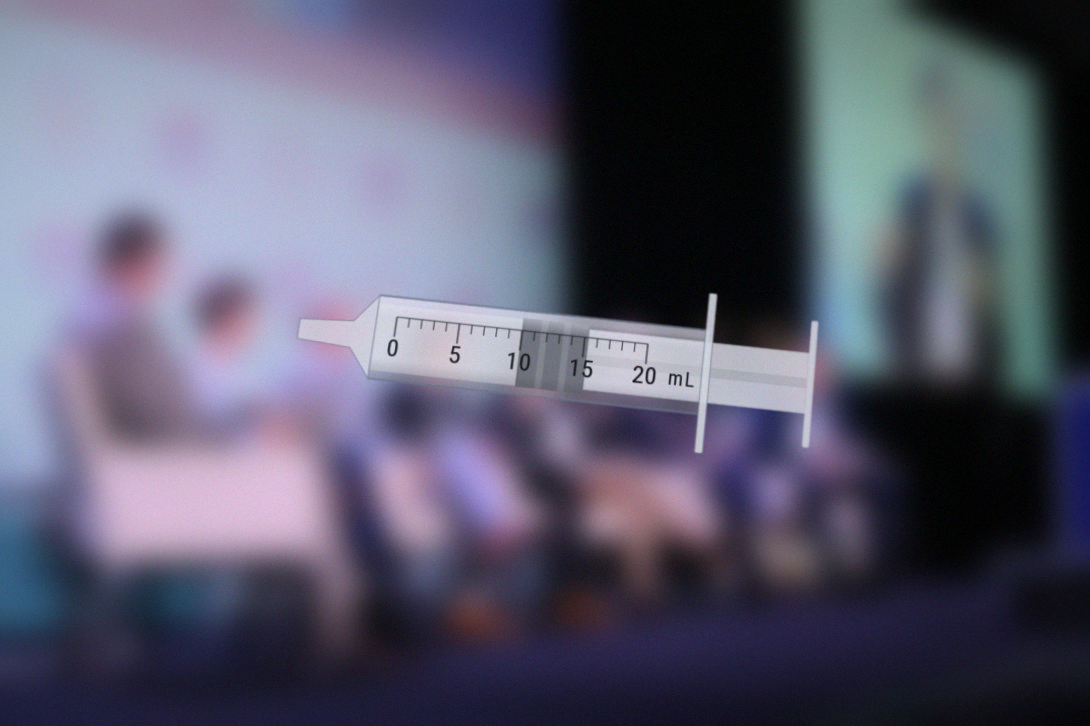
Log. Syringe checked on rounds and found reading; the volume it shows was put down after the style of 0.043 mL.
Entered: 10 mL
